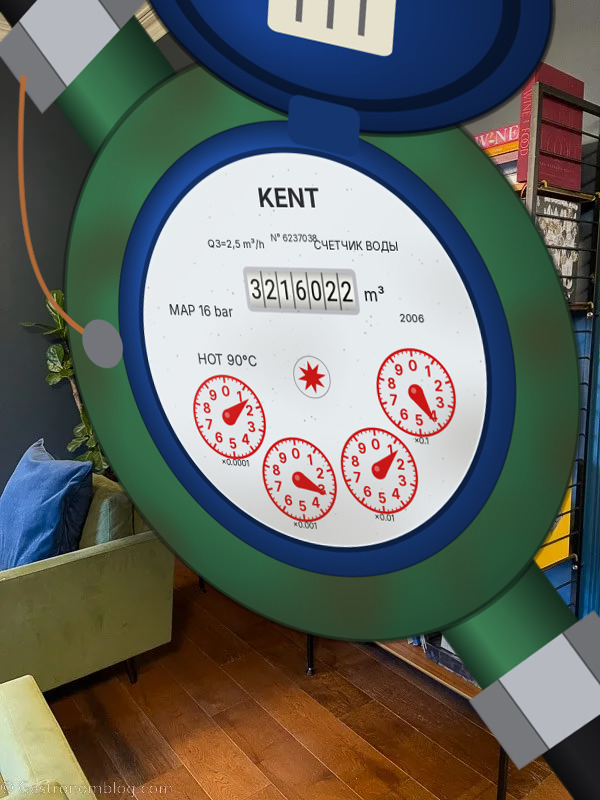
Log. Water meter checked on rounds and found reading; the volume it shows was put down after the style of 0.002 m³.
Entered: 3216022.4131 m³
